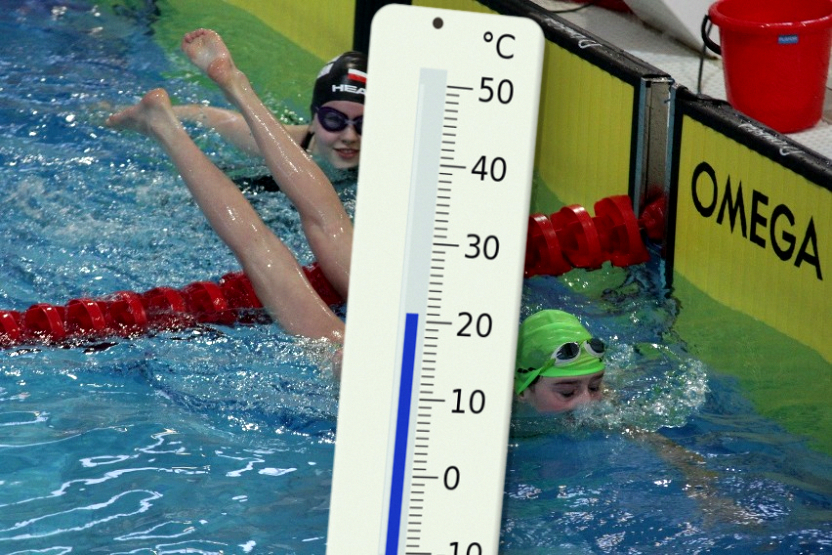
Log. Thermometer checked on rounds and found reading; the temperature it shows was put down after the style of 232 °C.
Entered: 21 °C
